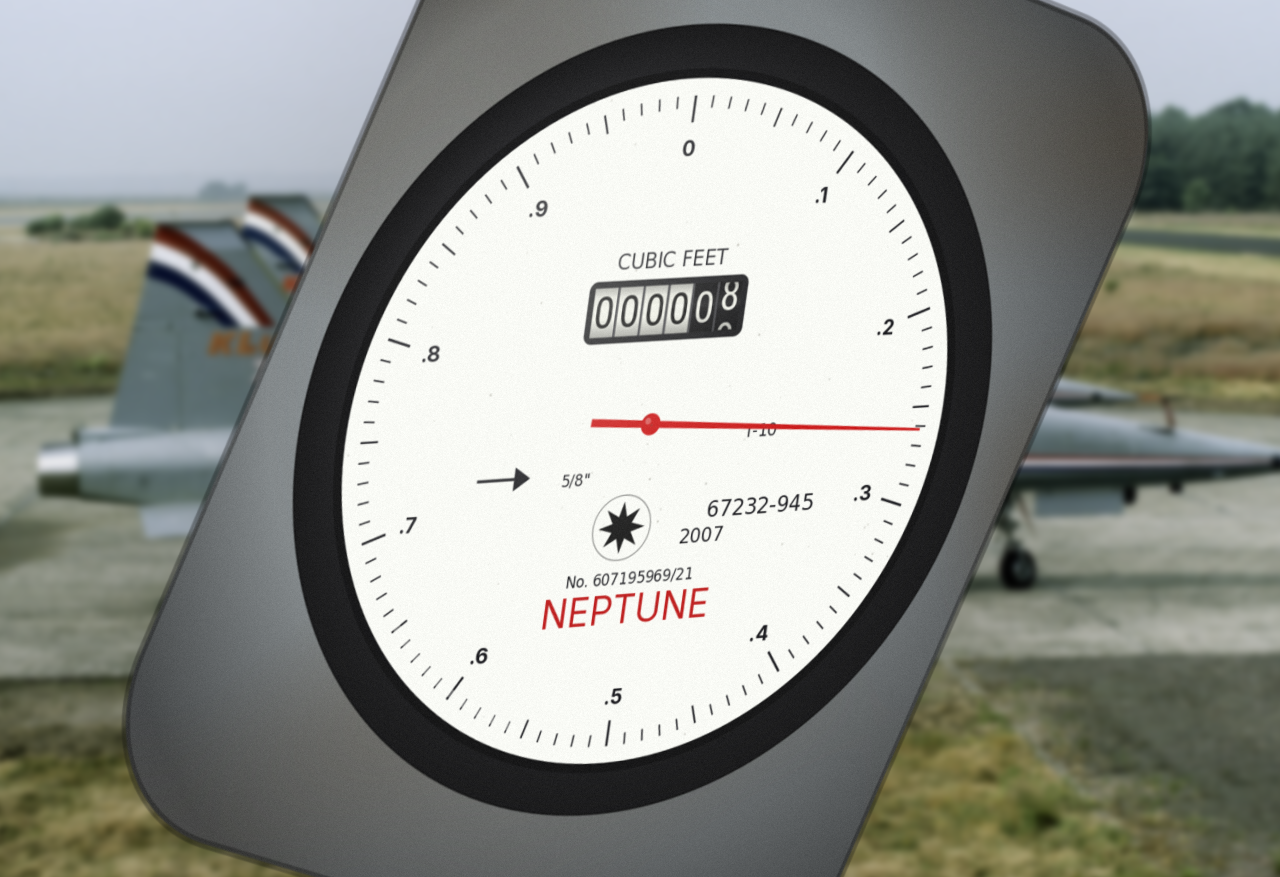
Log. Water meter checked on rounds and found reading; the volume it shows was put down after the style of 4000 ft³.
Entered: 8.26 ft³
